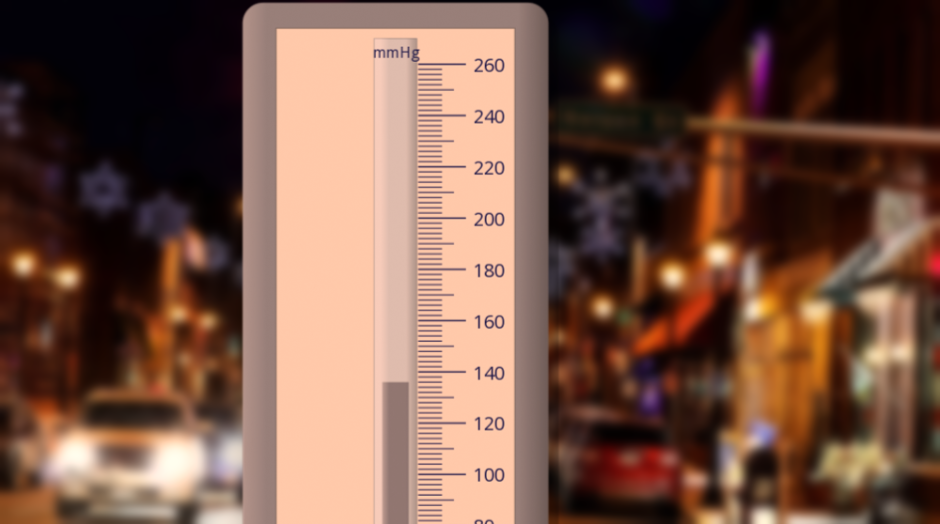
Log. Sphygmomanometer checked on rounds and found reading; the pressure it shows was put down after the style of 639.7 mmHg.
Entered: 136 mmHg
